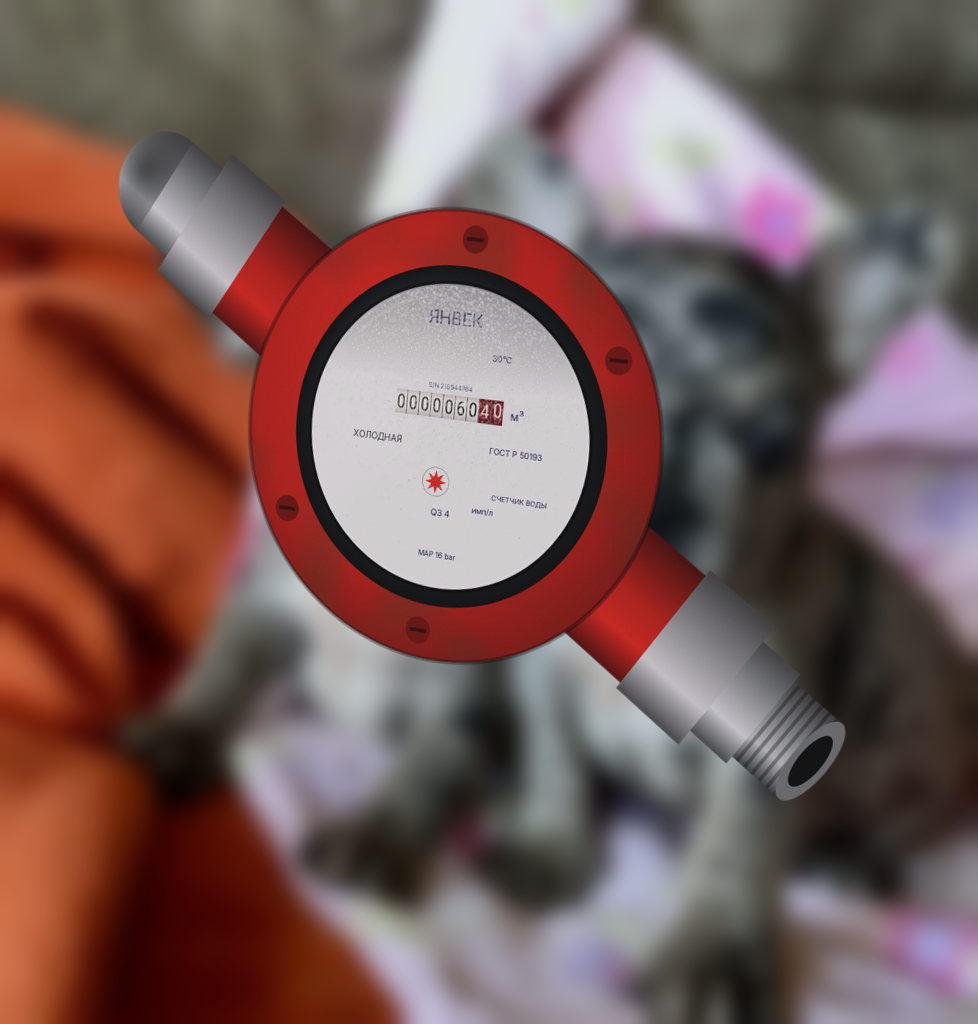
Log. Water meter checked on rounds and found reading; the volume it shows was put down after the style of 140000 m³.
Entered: 60.40 m³
